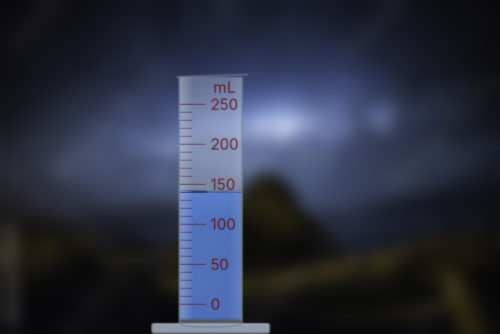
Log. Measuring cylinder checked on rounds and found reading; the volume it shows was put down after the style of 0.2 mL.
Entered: 140 mL
